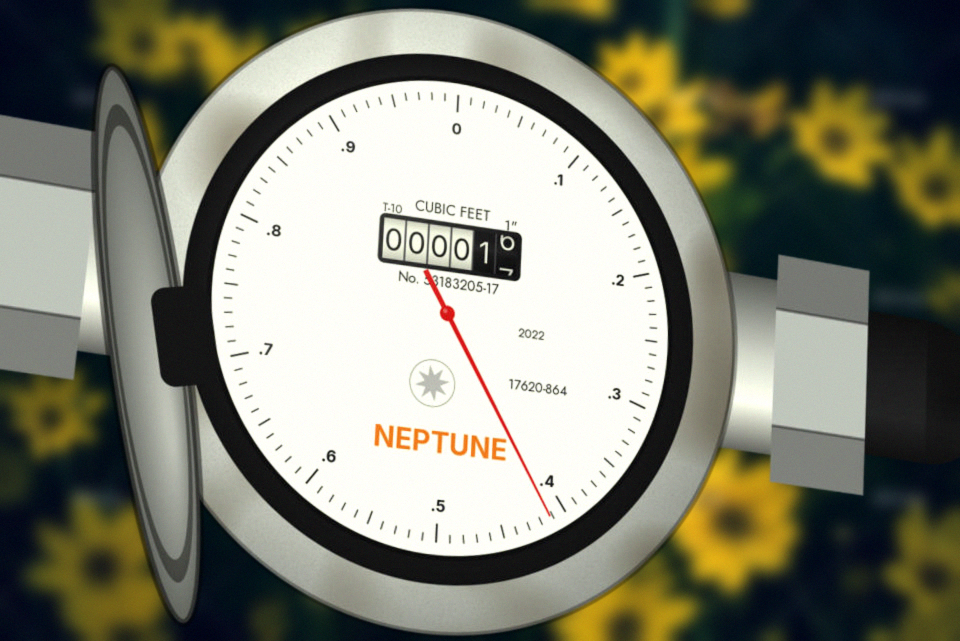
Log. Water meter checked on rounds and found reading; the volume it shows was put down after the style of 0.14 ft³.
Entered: 16.41 ft³
